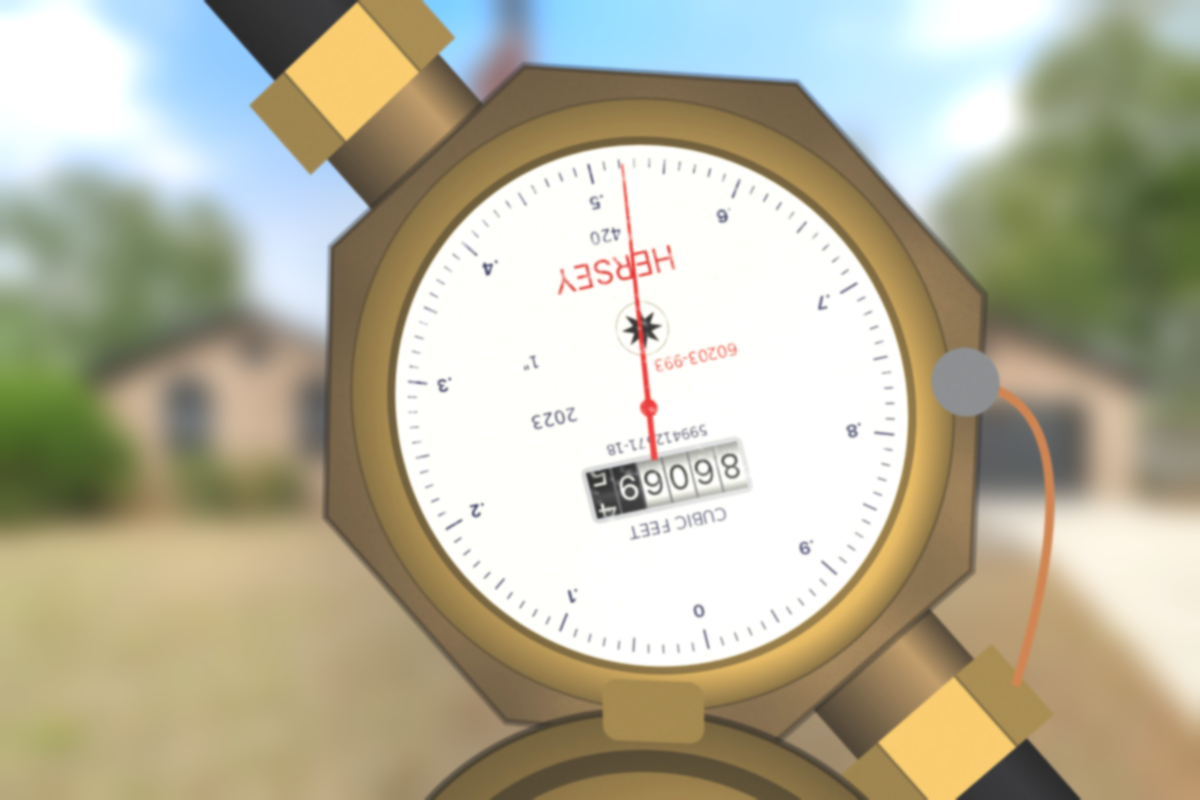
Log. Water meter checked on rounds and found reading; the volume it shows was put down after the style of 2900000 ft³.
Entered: 860694.52 ft³
